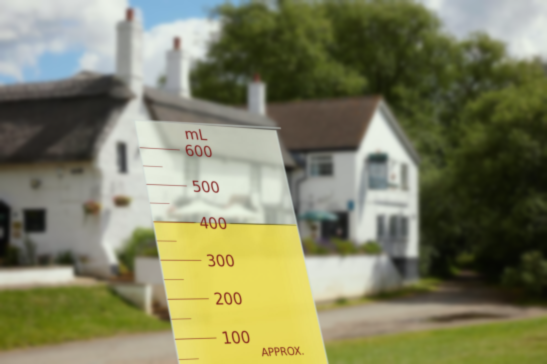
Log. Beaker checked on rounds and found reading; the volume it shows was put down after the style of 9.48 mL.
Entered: 400 mL
